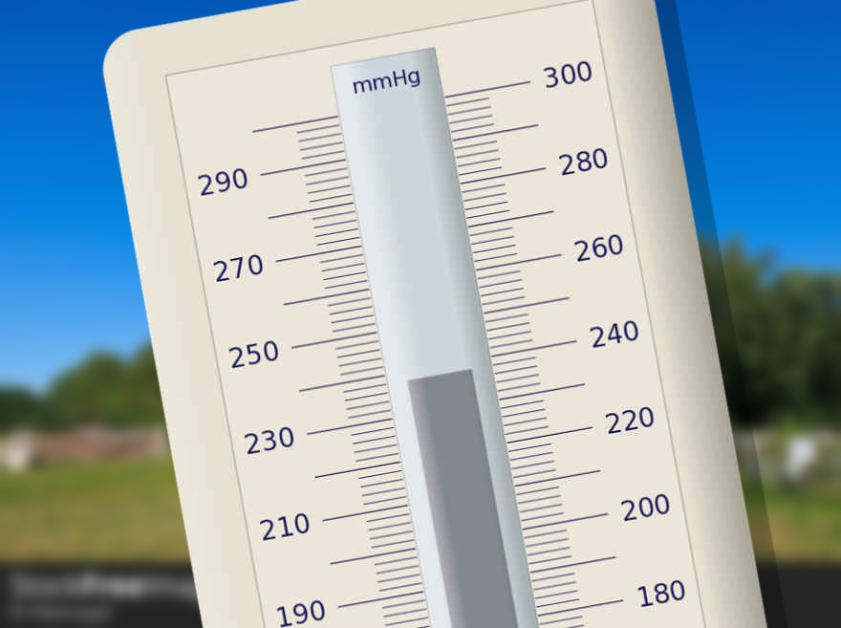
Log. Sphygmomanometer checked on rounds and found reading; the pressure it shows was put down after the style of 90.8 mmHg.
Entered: 238 mmHg
